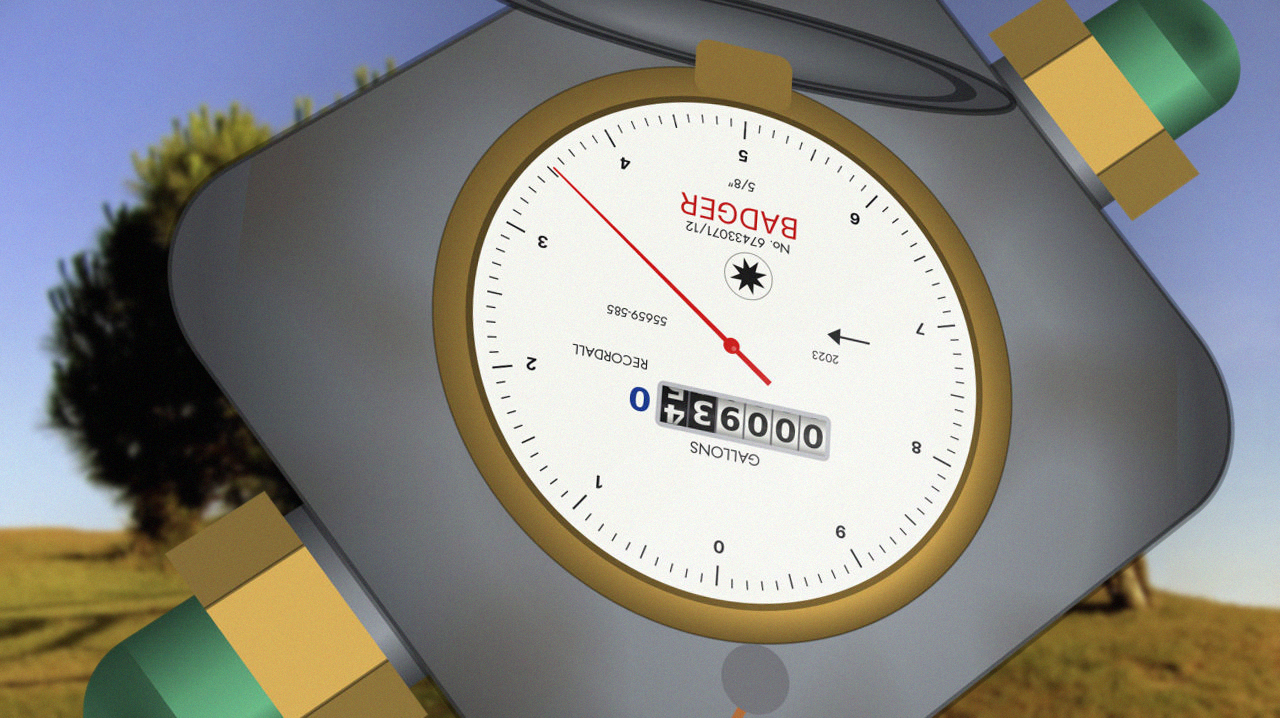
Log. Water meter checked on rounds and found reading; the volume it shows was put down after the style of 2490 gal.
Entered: 9343.5 gal
